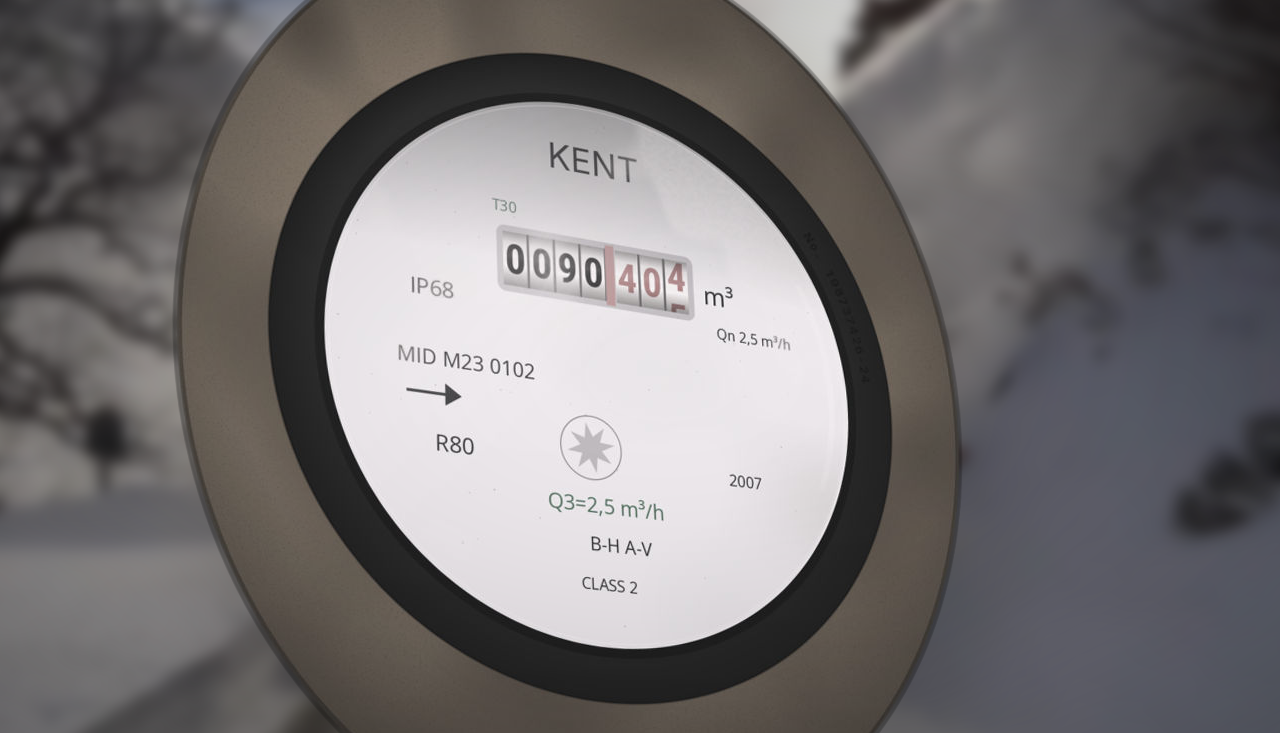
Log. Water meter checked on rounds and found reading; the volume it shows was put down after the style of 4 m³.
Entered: 90.404 m³
